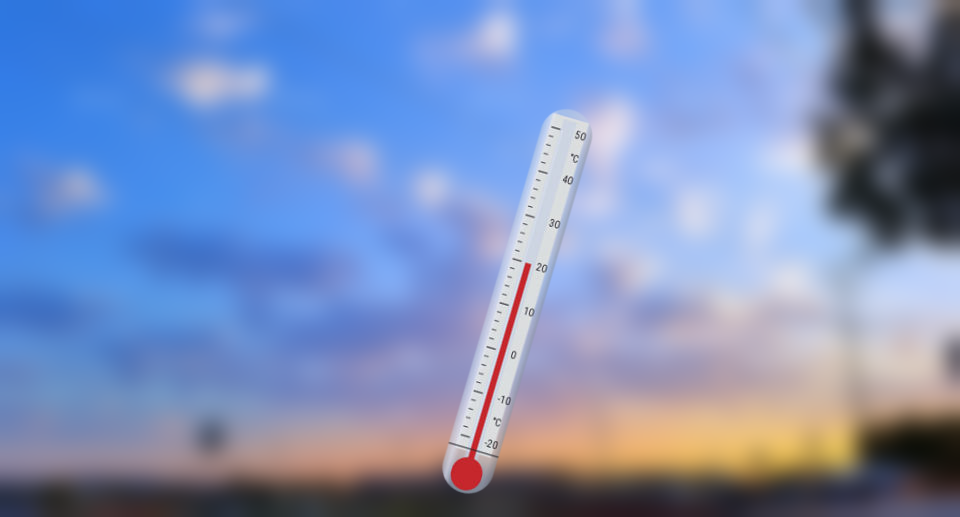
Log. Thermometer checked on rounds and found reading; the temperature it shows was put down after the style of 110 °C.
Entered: 20 °C
